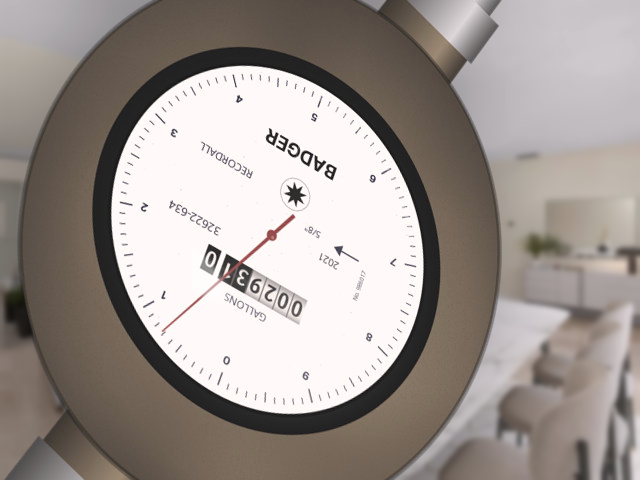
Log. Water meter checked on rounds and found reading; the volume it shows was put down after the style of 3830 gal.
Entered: 29310.7 gal
